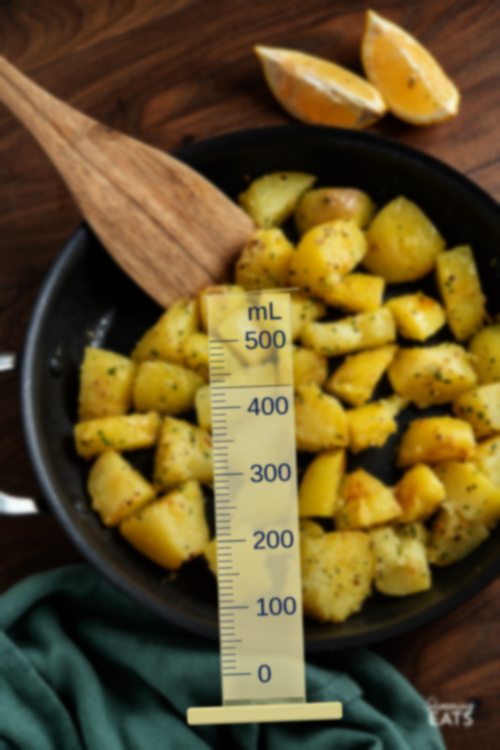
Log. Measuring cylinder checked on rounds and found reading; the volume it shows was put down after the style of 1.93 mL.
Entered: 430 mL
